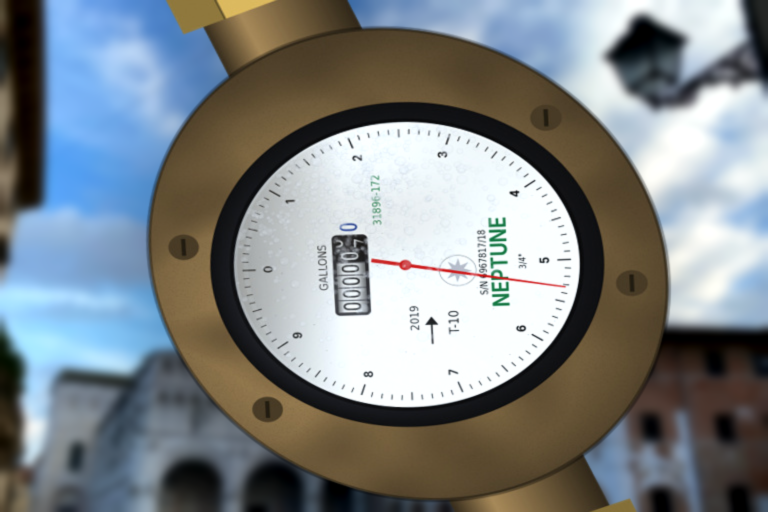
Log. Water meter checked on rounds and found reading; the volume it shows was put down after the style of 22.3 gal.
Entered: 65.3 gal
